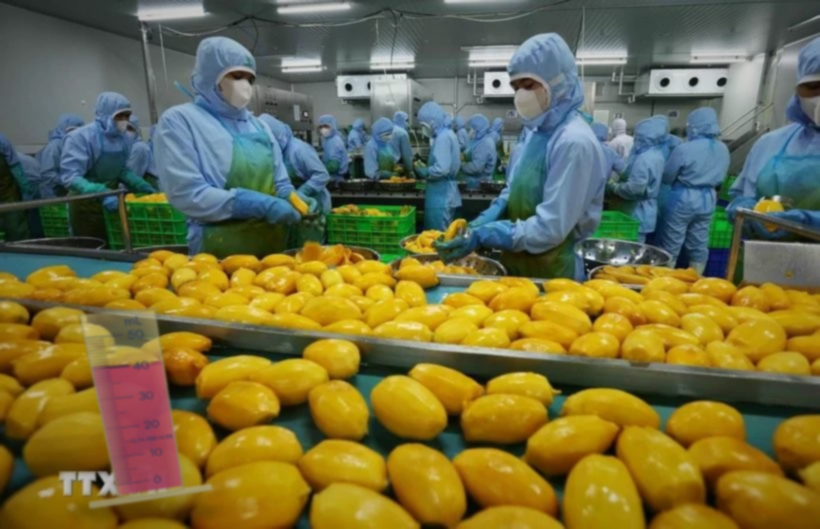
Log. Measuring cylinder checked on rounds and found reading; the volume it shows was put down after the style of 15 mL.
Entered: 40 mL
